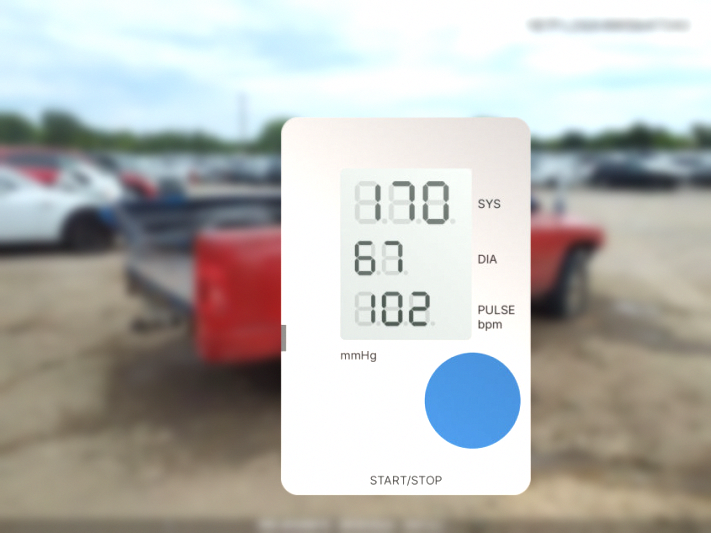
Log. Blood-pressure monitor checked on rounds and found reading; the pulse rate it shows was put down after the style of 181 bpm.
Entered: 102 bpm
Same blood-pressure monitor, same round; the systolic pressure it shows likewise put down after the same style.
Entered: 170 mmHg
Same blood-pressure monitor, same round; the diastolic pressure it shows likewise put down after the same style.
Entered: 67 mmHg
